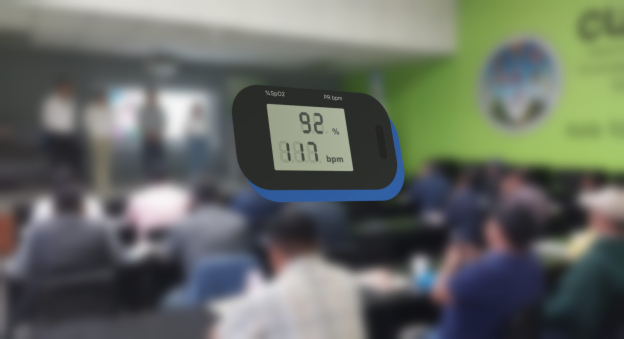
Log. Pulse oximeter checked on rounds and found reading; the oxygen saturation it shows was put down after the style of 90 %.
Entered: 92 %
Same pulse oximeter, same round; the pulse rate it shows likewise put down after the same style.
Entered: 117 bpm
